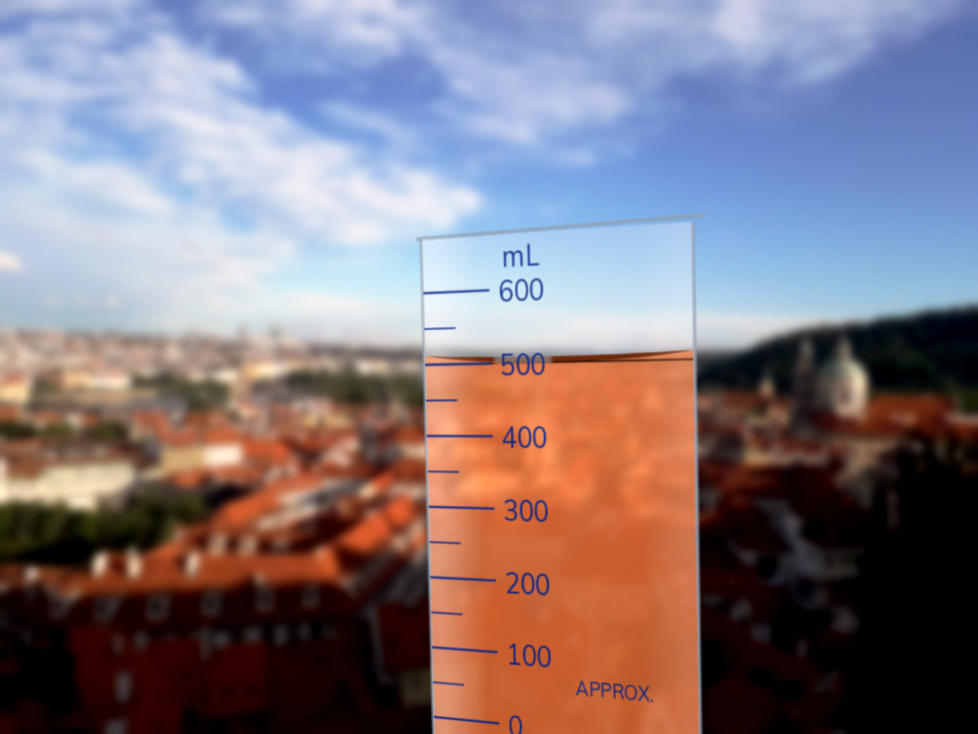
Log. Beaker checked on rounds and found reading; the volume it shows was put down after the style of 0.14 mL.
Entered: 500 mL
